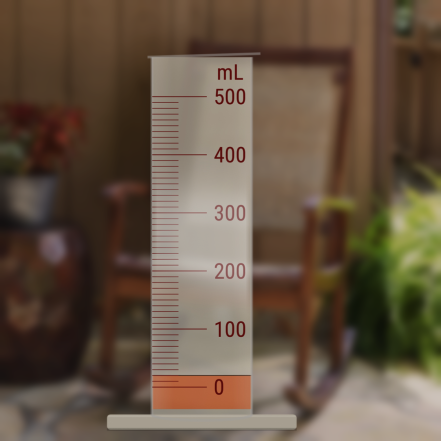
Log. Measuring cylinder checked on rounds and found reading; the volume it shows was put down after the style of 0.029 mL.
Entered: 20 mL
